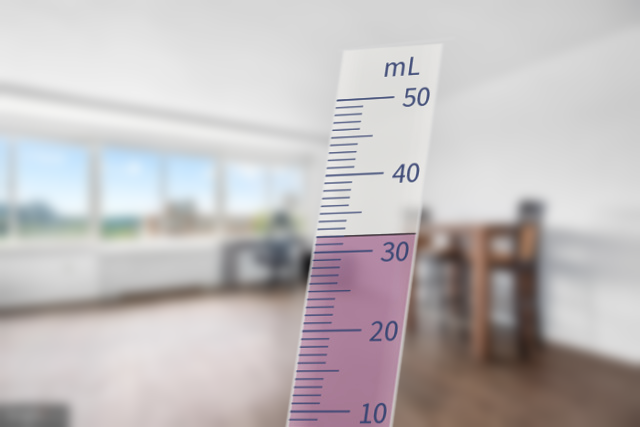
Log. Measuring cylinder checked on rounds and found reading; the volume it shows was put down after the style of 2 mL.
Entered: 32 mL
